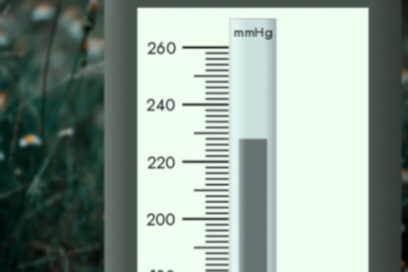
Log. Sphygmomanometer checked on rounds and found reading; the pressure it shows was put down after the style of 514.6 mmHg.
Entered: 228 mmHg
